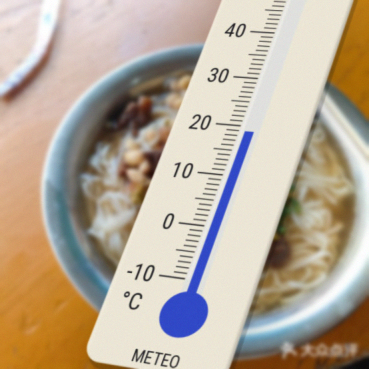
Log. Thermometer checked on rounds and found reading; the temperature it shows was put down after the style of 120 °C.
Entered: 19 °C
